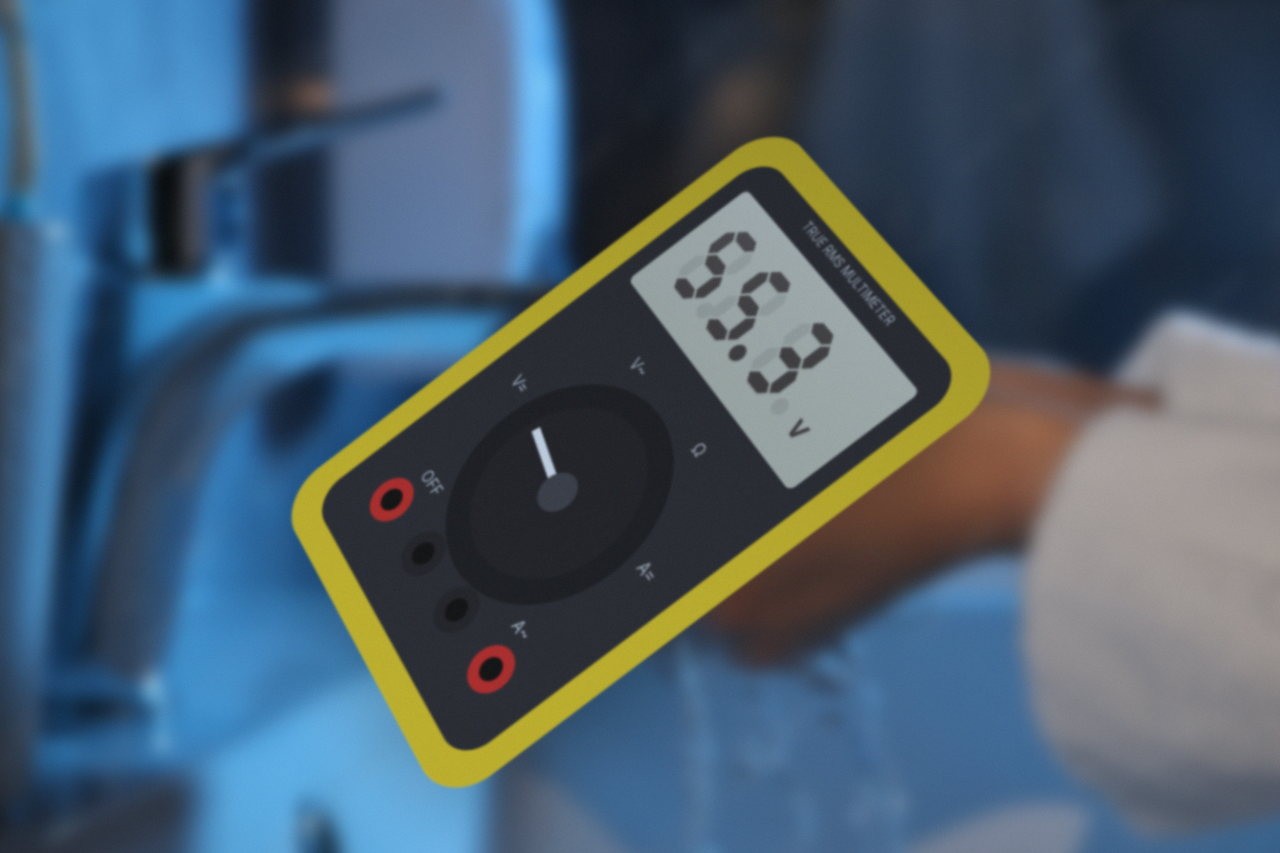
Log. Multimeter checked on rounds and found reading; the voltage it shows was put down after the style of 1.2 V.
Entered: 55.3 V
